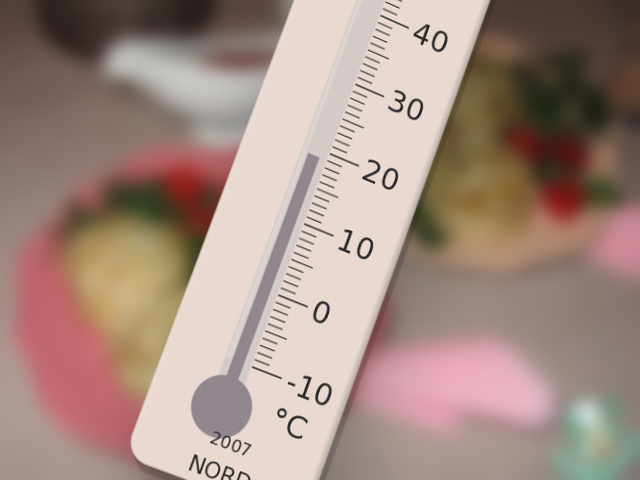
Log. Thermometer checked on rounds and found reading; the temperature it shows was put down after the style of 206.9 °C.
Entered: 19 °C
